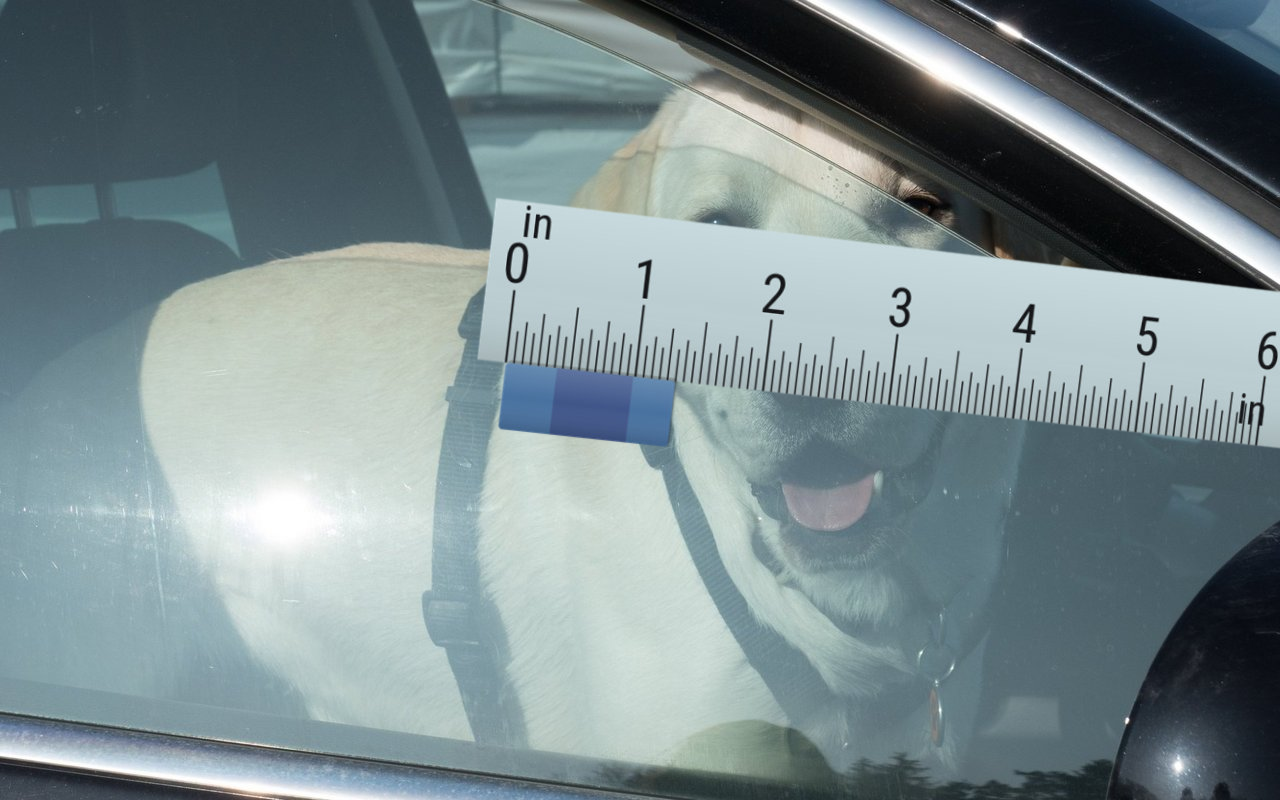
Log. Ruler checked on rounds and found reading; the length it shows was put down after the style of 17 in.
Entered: 1.3125 in
